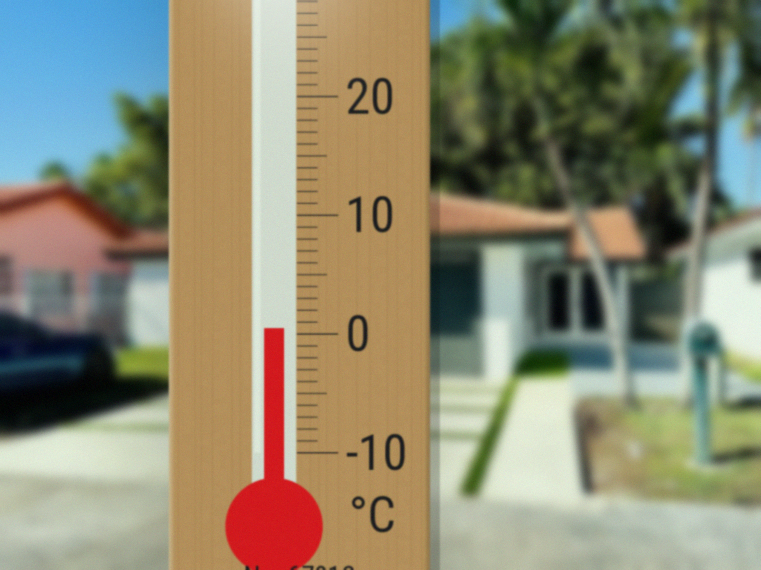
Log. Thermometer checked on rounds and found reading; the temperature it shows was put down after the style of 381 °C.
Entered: 0.5 °C
